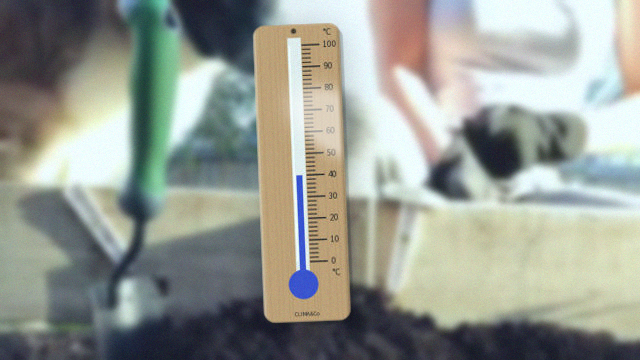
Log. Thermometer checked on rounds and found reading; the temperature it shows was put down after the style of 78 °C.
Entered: 40 °C
